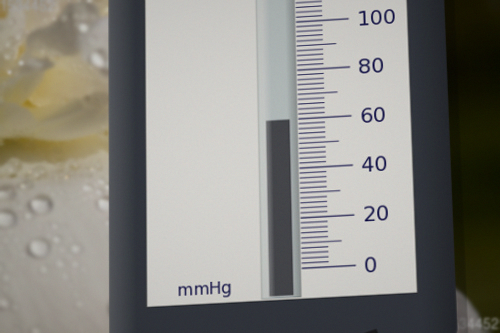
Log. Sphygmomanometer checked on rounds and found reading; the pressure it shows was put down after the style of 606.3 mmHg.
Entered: 60 mmHg
